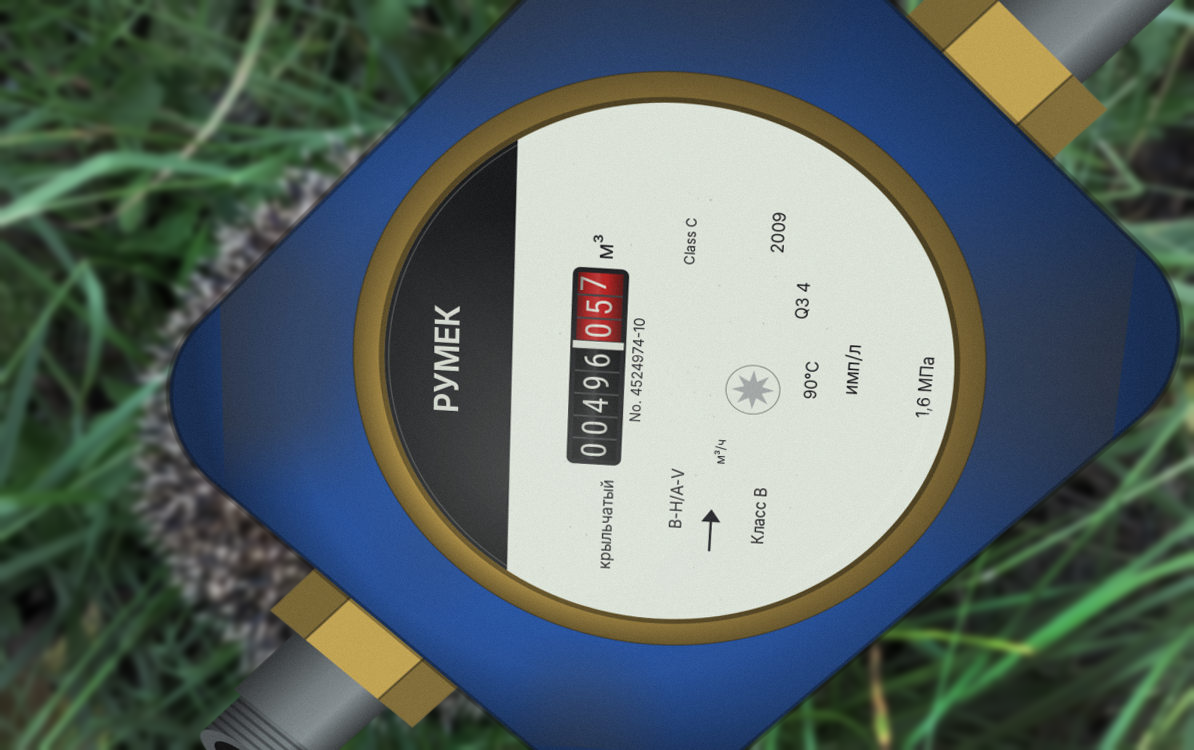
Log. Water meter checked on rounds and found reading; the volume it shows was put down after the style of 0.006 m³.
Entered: 496.057 m³
